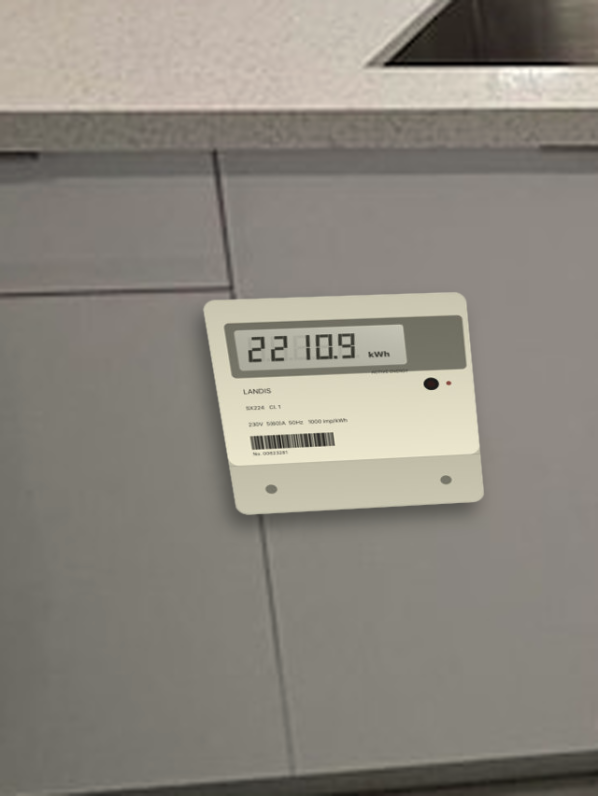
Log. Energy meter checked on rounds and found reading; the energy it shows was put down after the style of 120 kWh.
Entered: 2210.9 kWh
